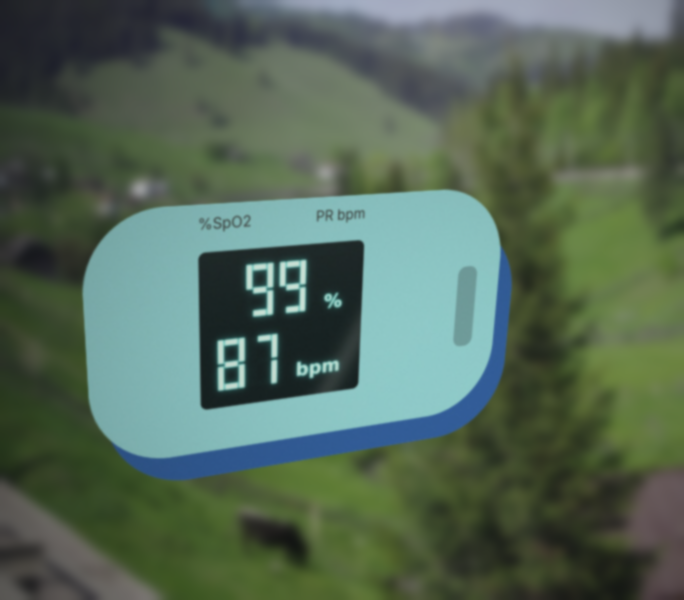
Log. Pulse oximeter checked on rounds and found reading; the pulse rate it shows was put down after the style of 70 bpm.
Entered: 87 bpm
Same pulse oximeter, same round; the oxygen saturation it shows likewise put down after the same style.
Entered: 99 %
